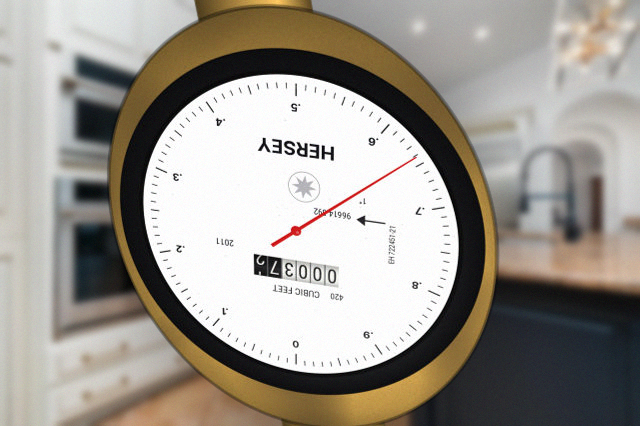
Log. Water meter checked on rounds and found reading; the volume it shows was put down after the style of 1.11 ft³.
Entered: 371.64 ft³
